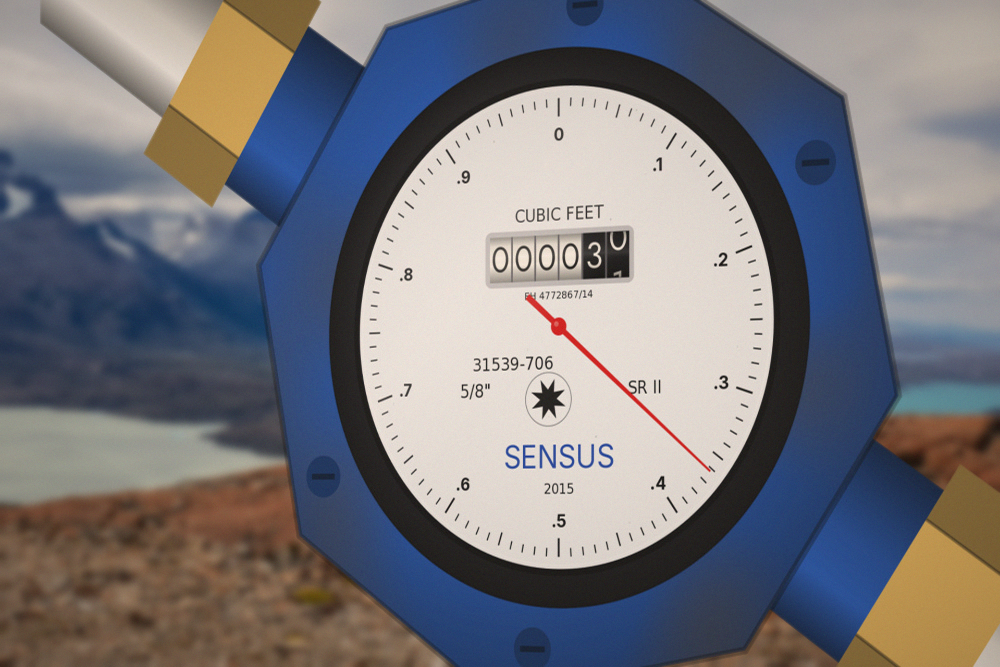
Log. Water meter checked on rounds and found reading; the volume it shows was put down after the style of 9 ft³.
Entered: 30.36 ft³
